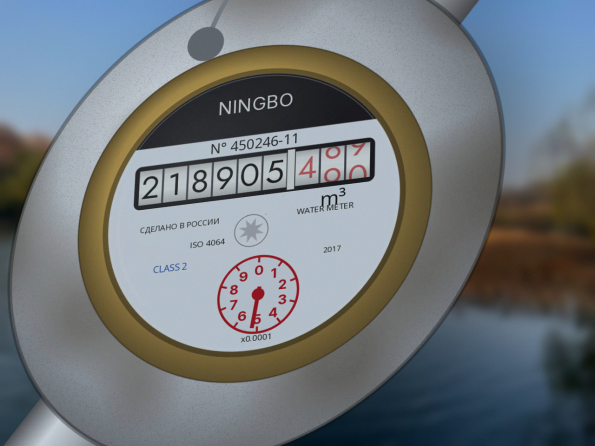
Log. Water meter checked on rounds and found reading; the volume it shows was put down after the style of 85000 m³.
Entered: 218905.4895 m³
